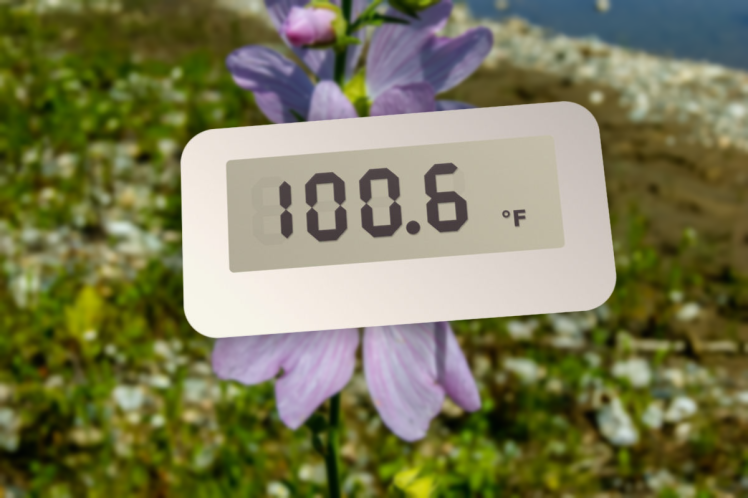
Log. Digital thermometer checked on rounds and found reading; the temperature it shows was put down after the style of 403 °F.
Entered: 100.6 °F
